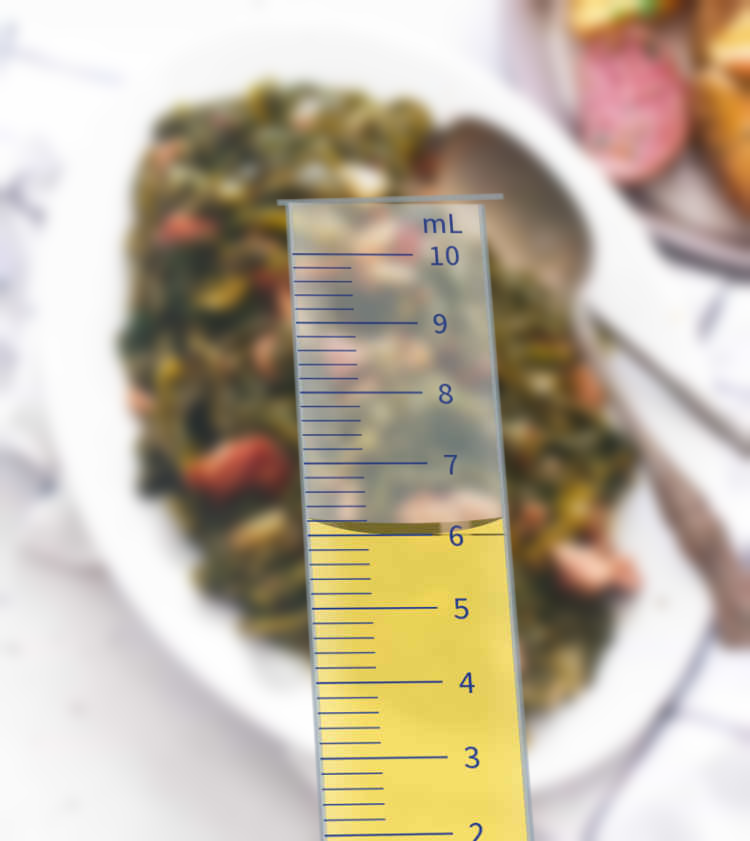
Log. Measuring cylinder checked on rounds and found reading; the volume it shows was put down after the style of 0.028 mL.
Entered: 6 mL
